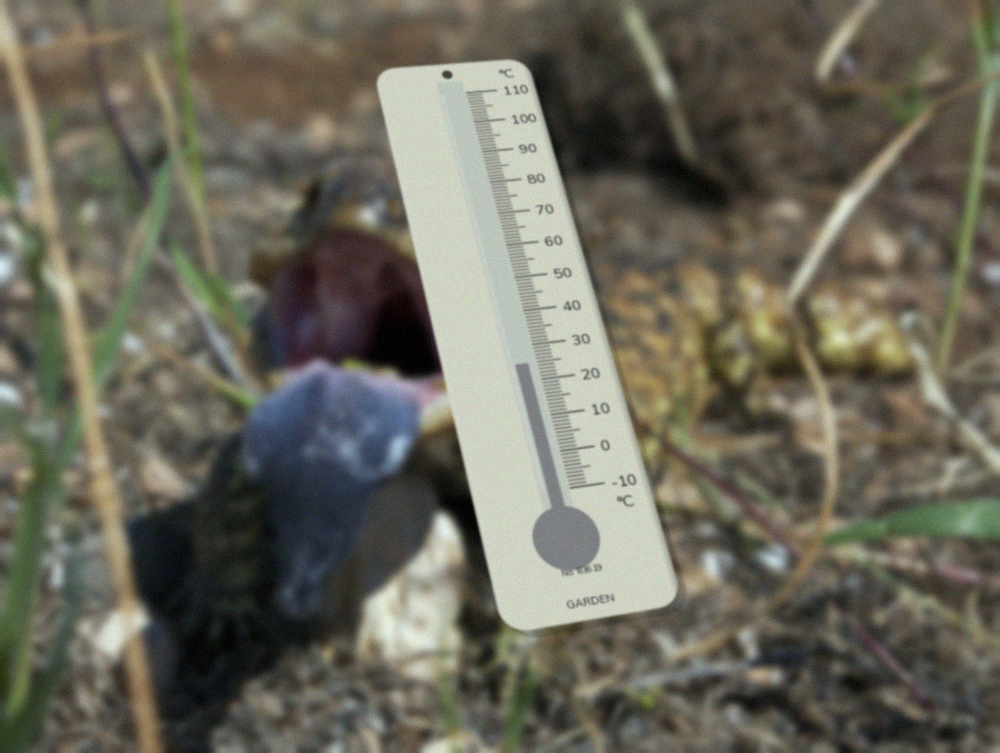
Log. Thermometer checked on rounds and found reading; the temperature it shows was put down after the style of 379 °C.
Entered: 25 °C
